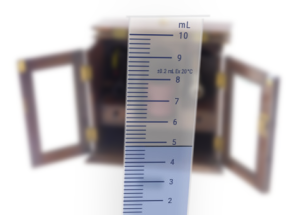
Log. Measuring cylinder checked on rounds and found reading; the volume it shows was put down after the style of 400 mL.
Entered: 4.8 mL
